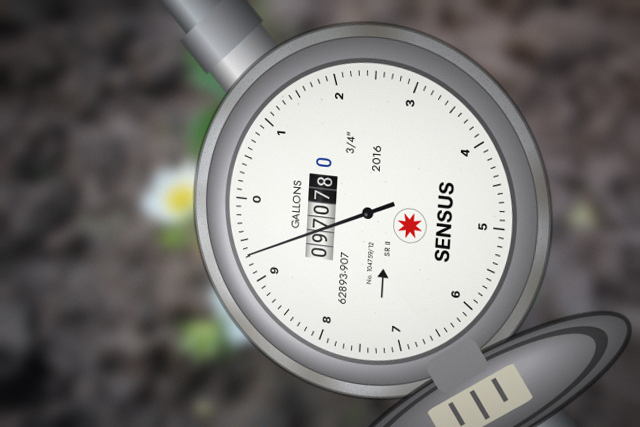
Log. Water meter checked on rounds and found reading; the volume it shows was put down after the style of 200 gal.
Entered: 970779.3 gal
